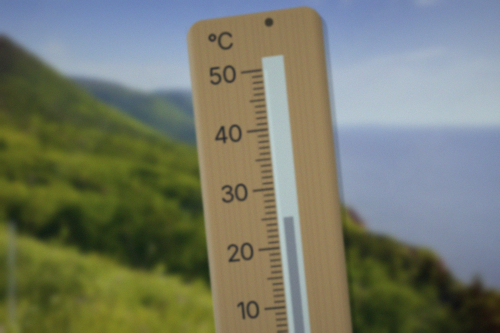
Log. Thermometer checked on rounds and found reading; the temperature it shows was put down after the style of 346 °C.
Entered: 25 °C
